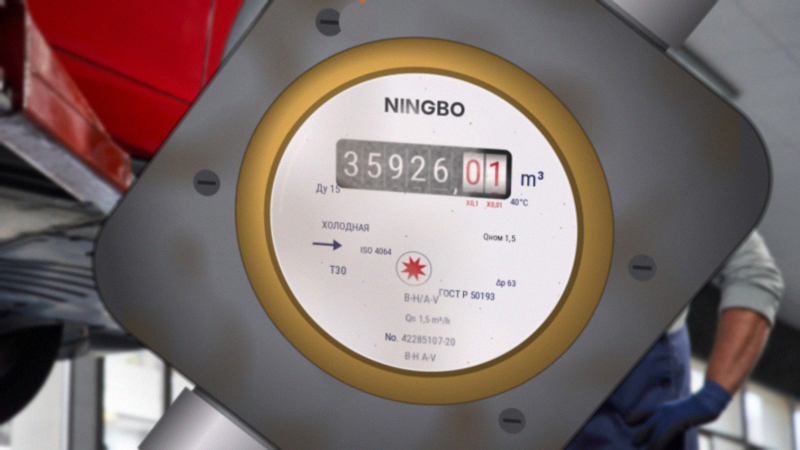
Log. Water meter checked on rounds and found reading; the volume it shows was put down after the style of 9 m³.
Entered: 35926.01 m³
